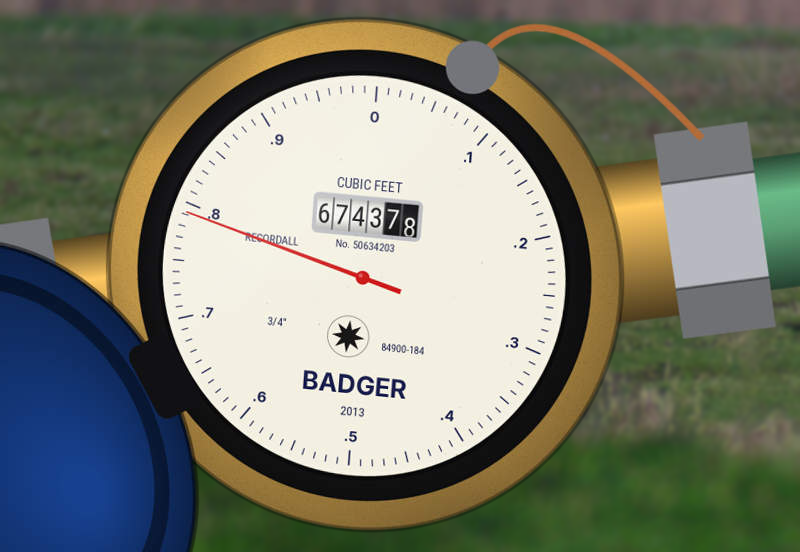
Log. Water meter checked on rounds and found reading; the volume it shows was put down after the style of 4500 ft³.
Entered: 674377.79 ft³
